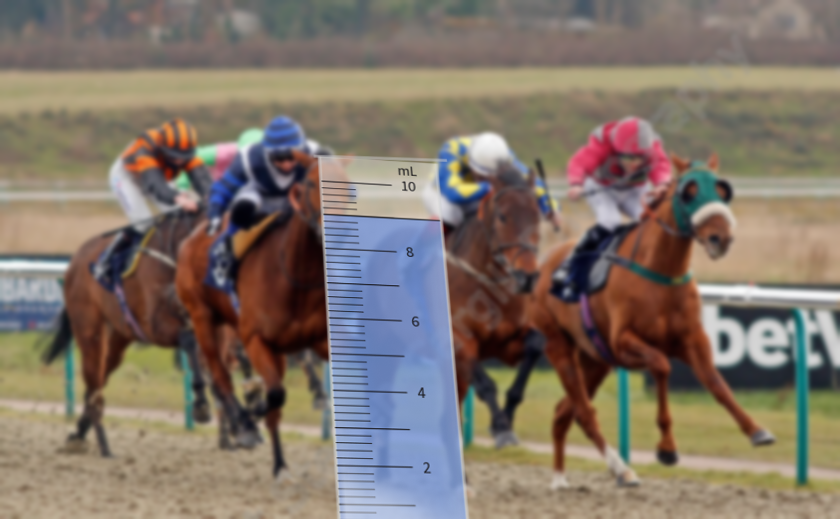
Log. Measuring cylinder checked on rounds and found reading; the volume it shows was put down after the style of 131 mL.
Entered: 9 mL
